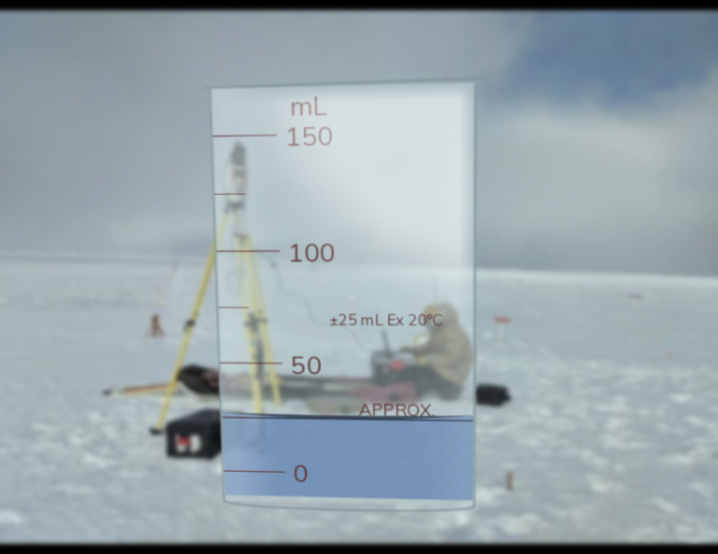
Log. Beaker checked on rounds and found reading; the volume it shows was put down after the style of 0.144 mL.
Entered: 25 mL
